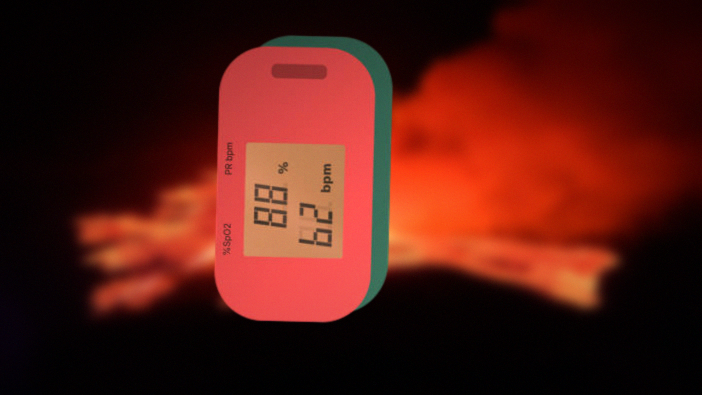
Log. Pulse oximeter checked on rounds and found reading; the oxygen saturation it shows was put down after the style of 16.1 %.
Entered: 88 %
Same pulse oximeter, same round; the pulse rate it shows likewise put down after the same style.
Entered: 62 bpm
